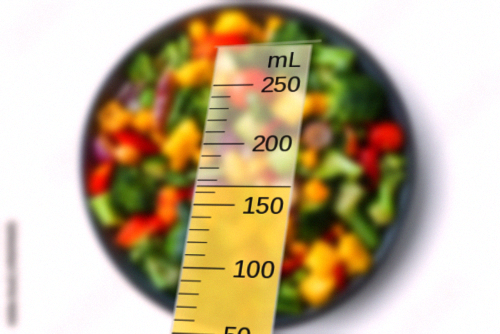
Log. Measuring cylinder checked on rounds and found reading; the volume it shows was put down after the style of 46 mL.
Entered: 165 mL
